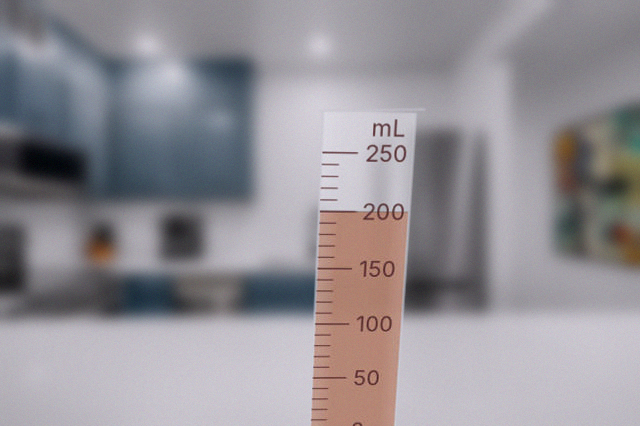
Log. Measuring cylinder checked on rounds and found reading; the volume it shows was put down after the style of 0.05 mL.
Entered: 200 mL
